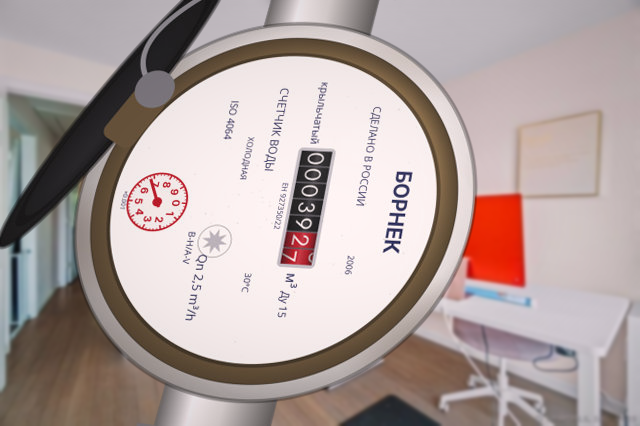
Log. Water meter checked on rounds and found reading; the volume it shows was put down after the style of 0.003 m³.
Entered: 39.266 m³
